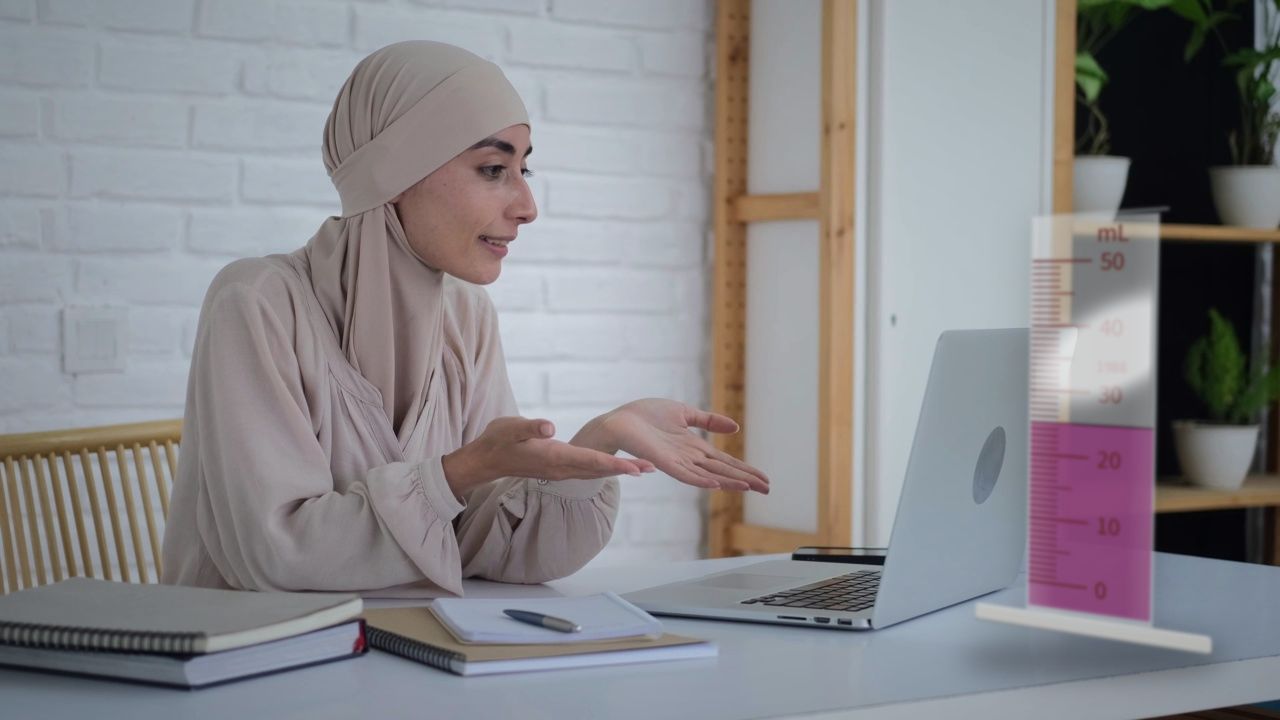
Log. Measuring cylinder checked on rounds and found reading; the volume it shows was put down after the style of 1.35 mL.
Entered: 25 mL
